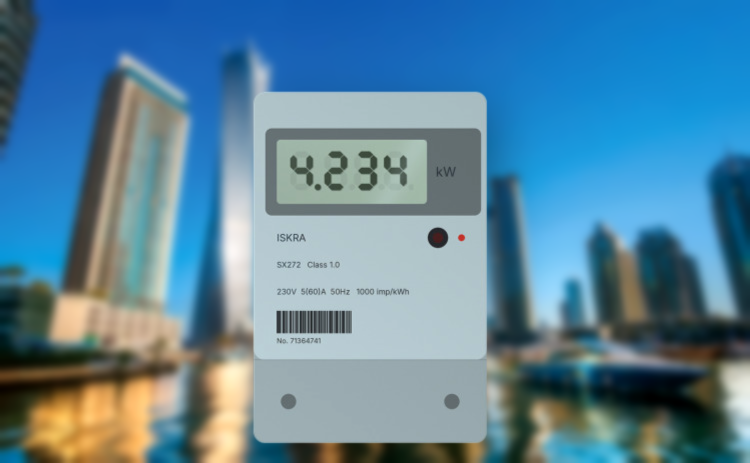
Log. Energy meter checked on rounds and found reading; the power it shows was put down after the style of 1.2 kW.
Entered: 4.234 kW
